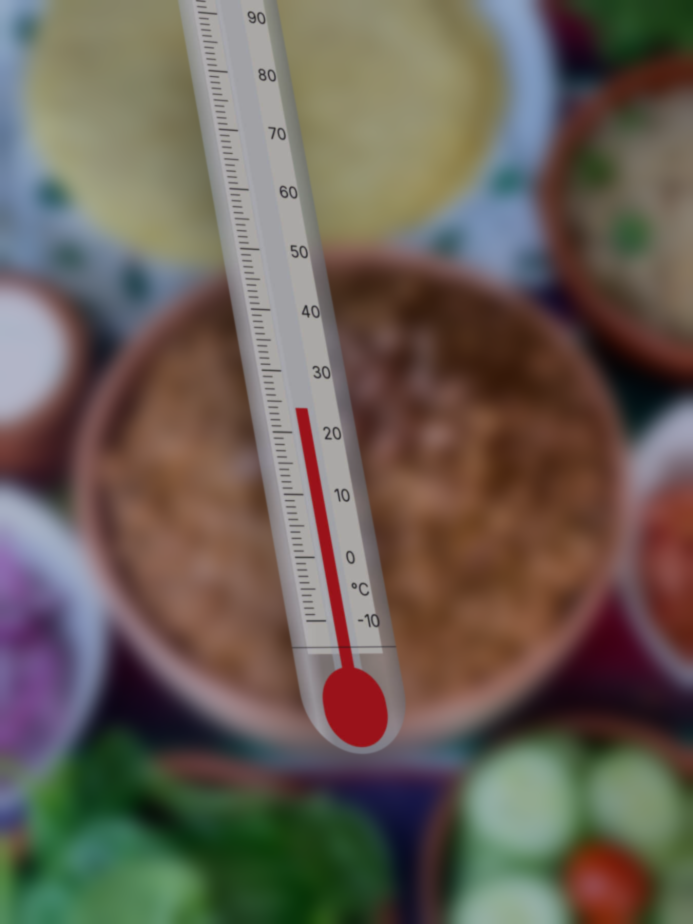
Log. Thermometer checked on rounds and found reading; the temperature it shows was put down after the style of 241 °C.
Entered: 24 °C
